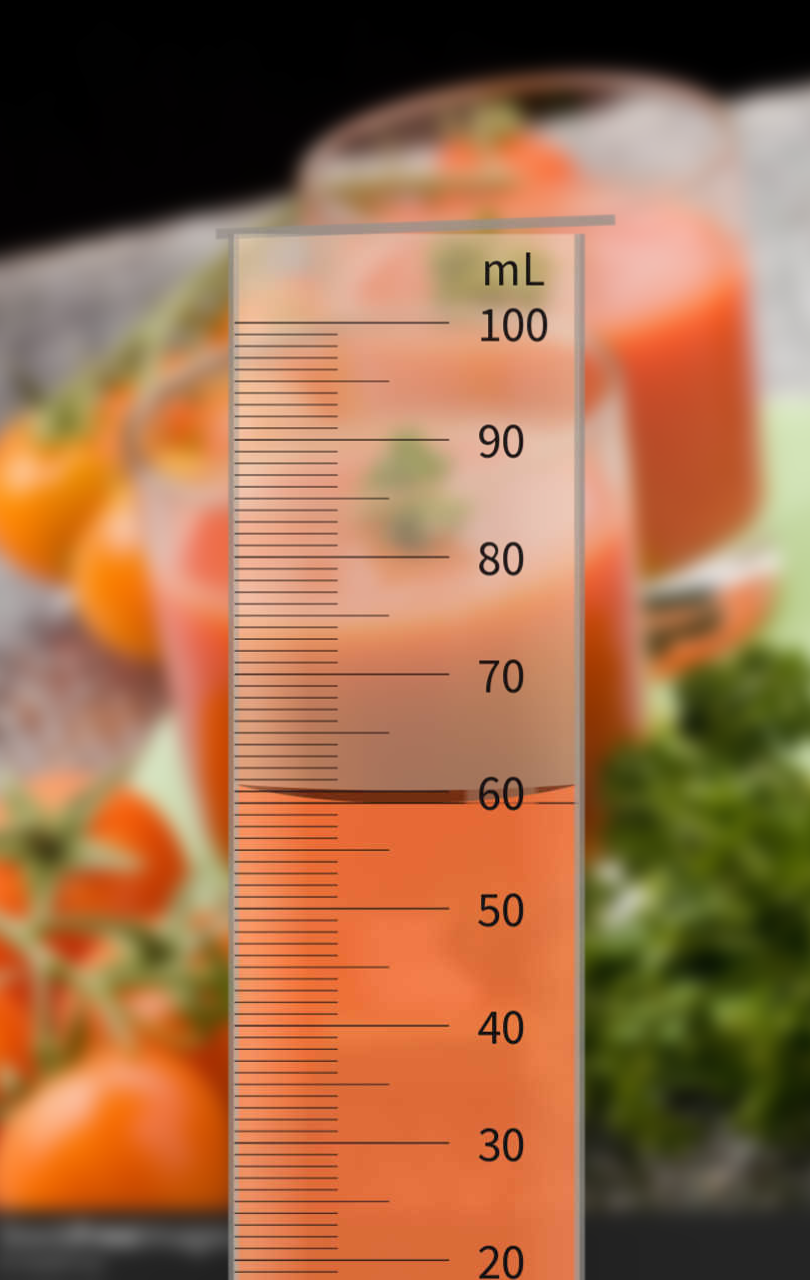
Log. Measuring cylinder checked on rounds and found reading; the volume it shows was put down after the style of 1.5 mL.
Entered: 59 mL
